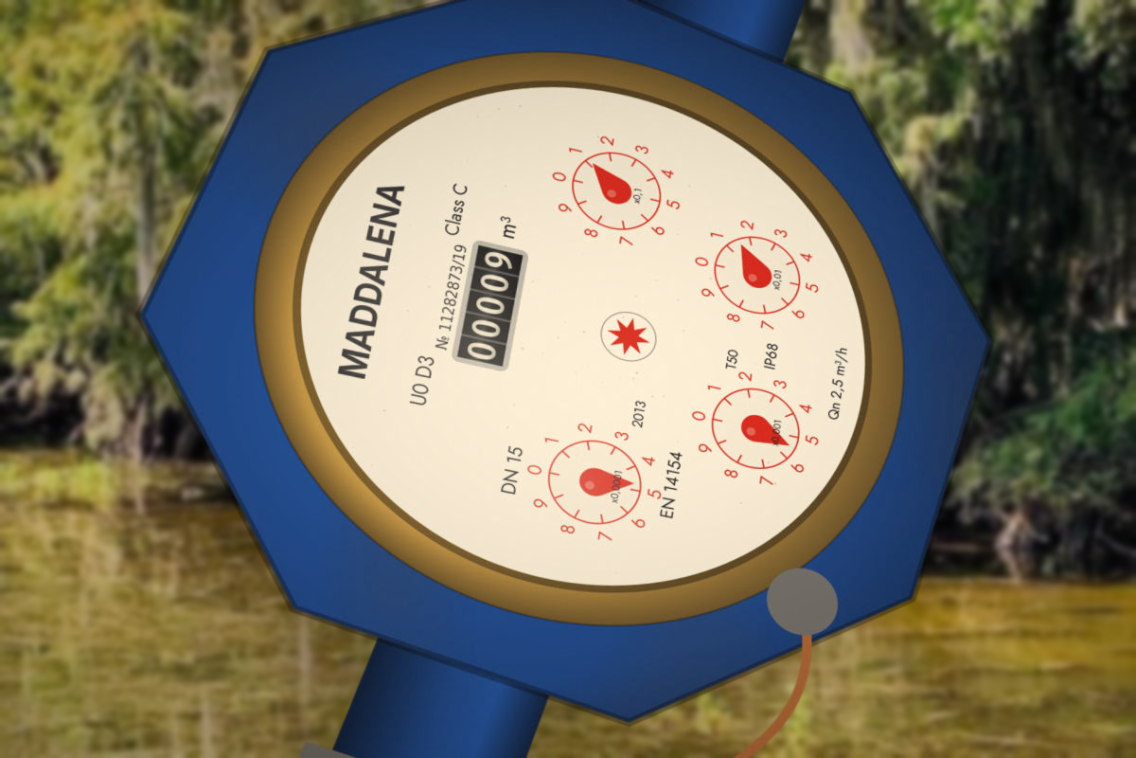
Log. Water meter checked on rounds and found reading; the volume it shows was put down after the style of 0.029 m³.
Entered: 9.1154 m³
